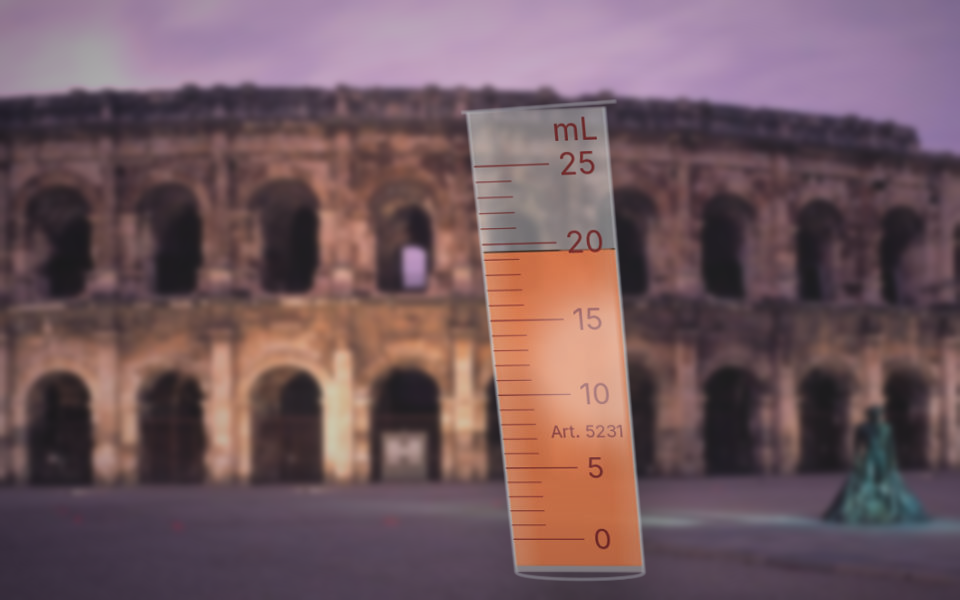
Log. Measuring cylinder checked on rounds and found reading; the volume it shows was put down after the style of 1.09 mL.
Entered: 19.5 mL
